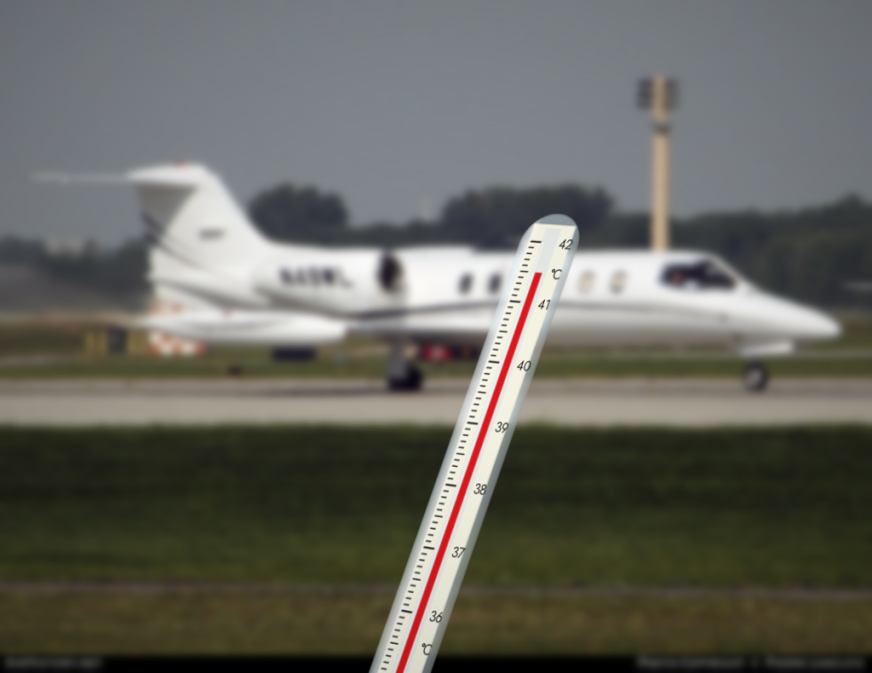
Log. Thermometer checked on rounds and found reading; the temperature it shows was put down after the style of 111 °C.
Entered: 41.5 °C
